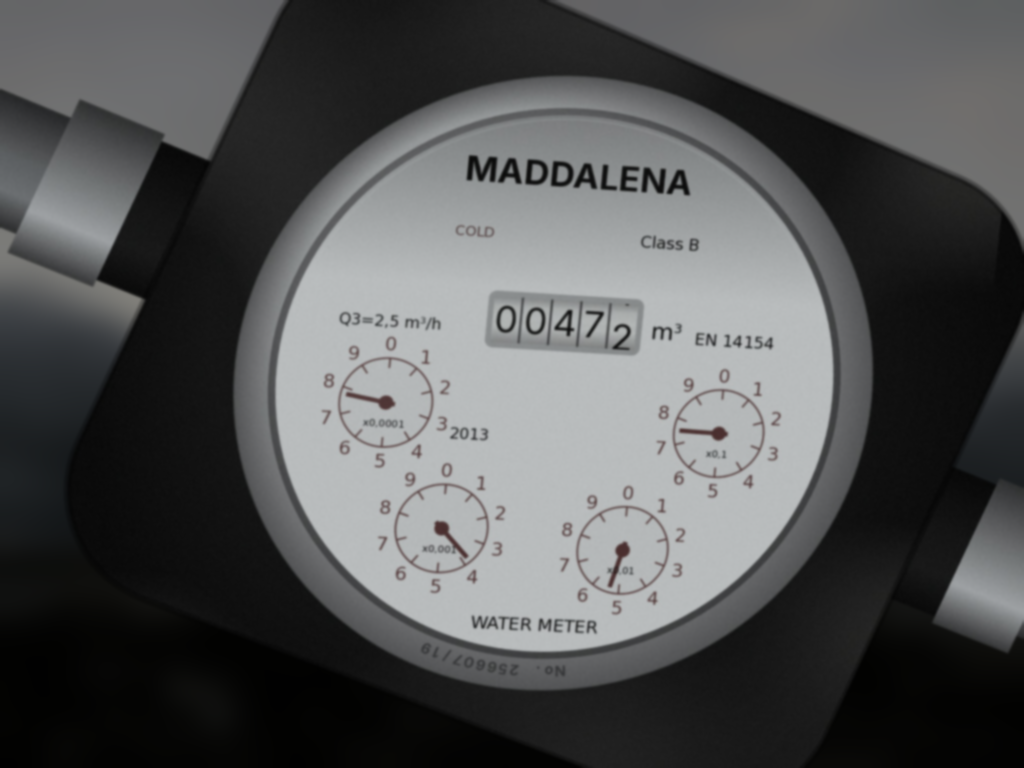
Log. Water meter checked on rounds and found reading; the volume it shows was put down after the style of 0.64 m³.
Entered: 471.7537 m³
